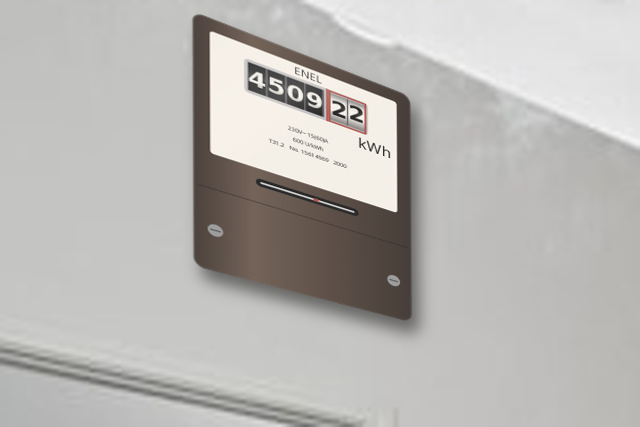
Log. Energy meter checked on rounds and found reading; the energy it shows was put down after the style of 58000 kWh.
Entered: 4509.22 kWh
